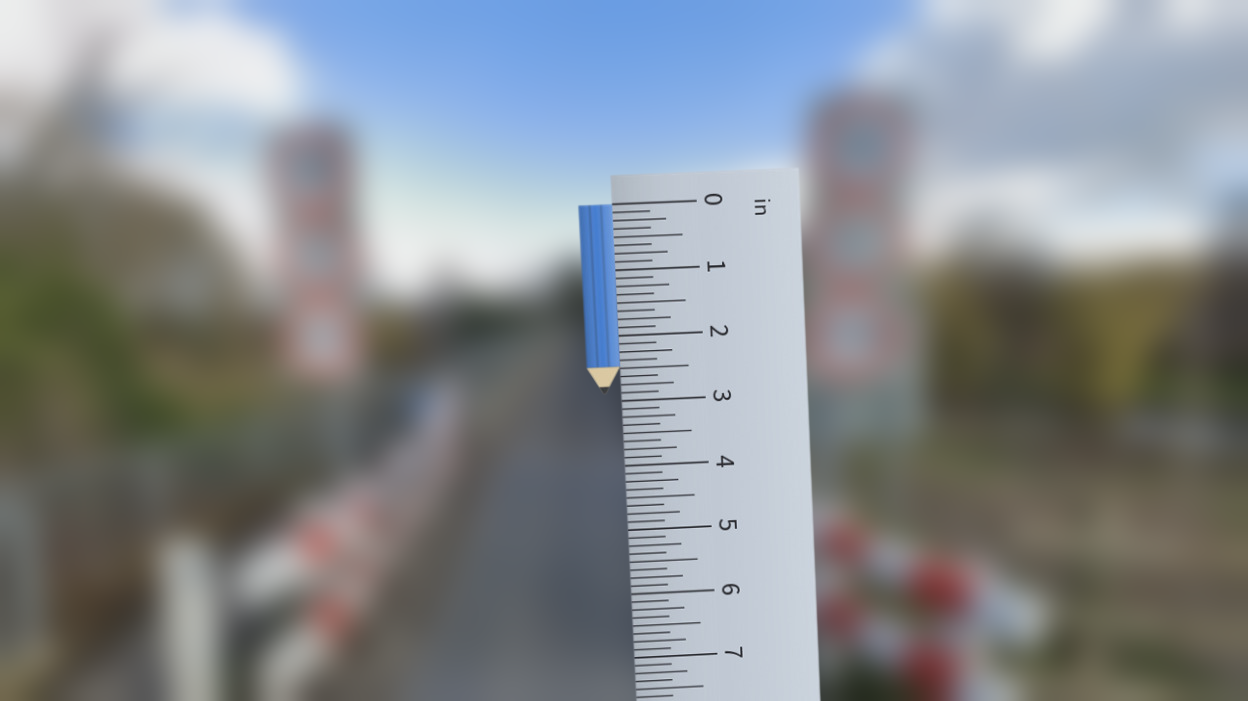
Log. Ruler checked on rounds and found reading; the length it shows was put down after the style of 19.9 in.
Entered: 2.875 in
